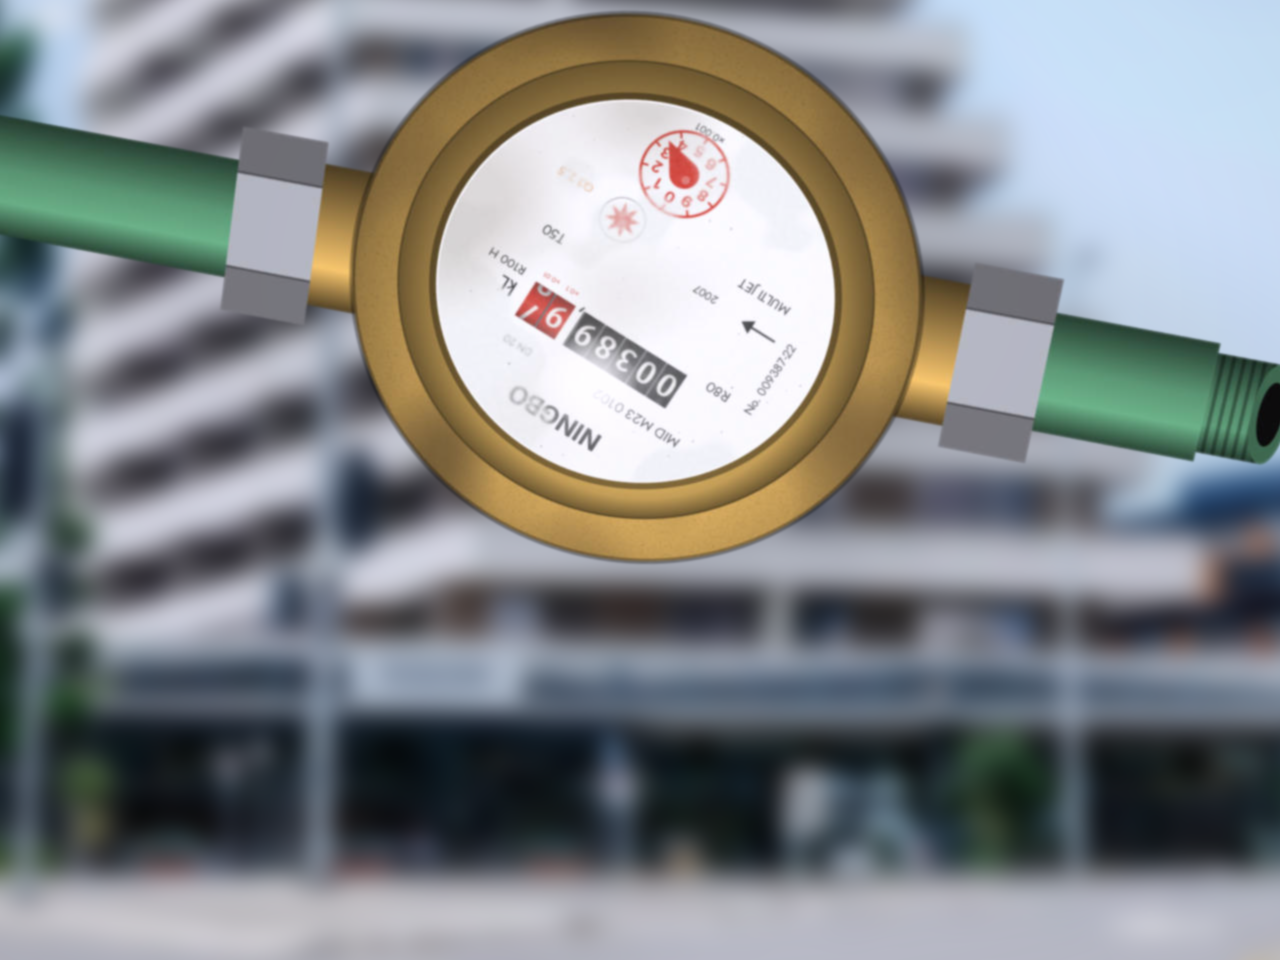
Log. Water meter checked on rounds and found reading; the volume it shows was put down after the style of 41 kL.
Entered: 389.973 kL
